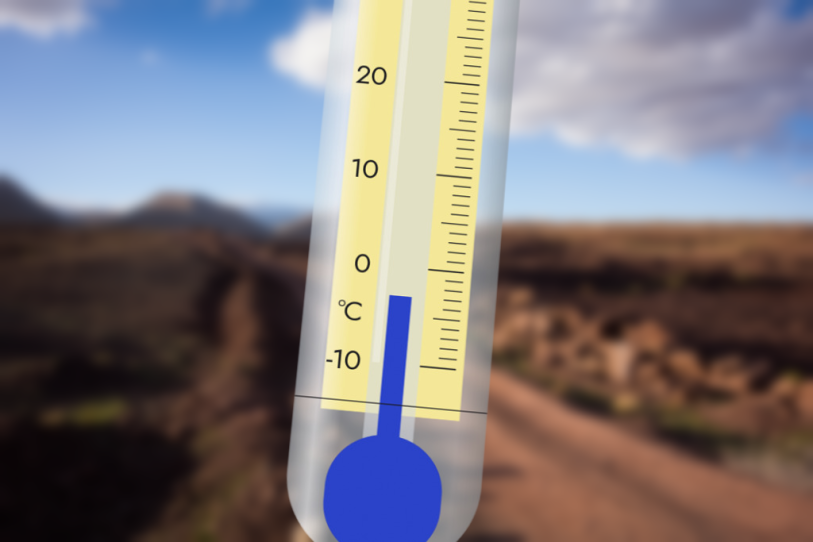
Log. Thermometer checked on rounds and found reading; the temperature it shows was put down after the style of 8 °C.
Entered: -3 °C
